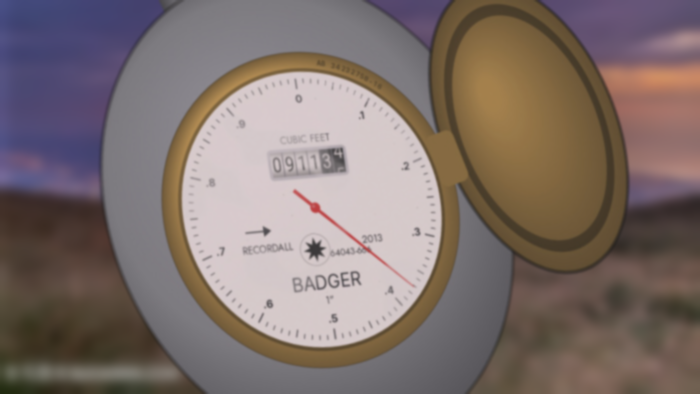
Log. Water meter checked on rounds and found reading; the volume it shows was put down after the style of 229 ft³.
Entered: 91134.37 ft³
